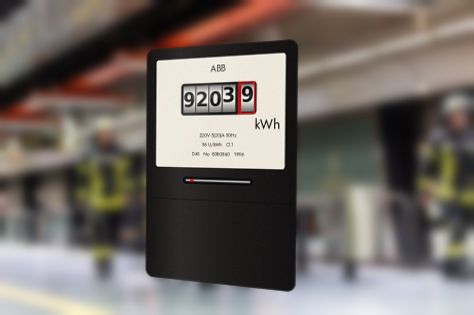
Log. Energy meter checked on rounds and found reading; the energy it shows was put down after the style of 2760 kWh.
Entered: 9203.9 kWh
